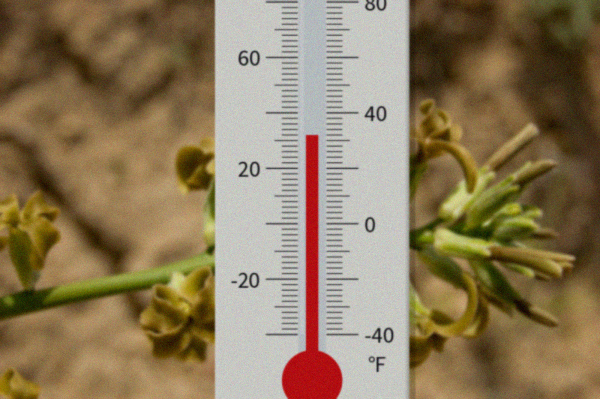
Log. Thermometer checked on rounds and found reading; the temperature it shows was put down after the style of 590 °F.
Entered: 32 °F
